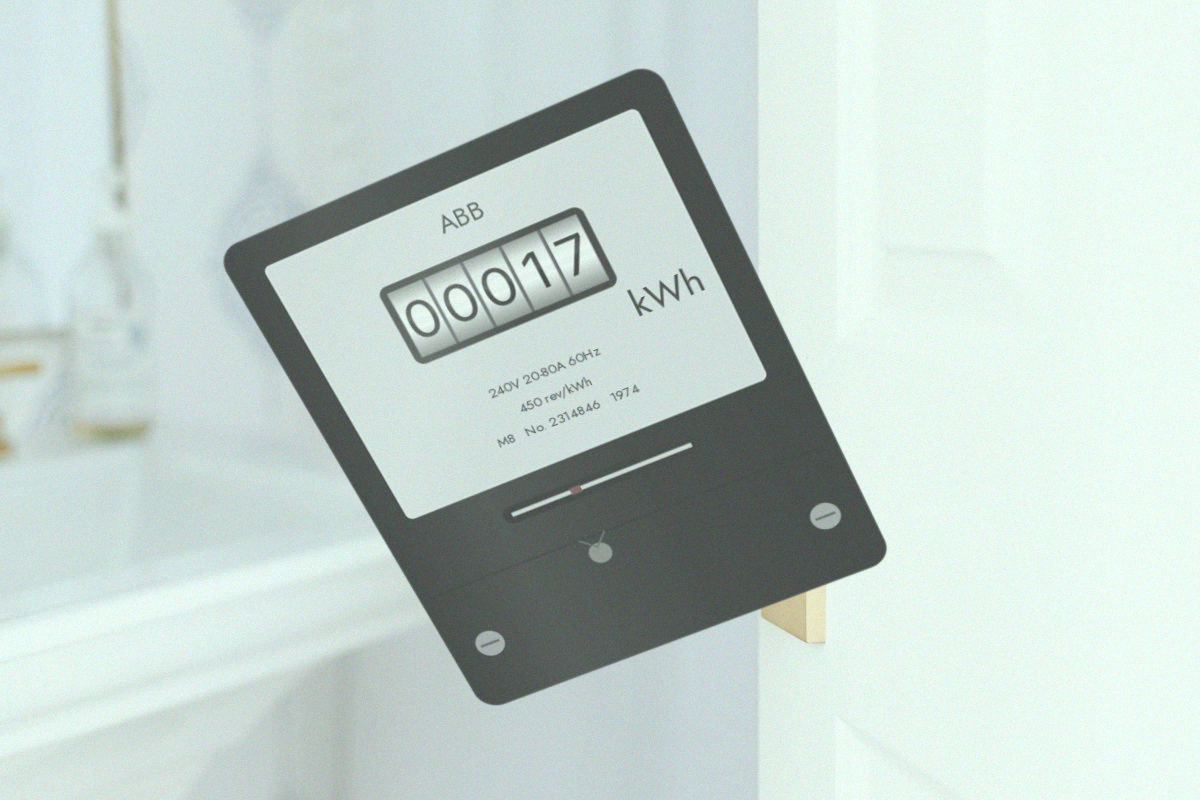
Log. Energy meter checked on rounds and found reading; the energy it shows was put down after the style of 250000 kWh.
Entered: 17 kWh
